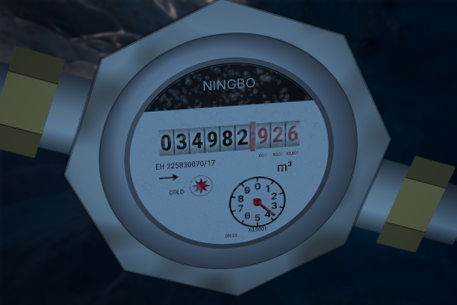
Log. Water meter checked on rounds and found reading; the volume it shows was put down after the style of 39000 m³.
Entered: 34982.9263 m³
